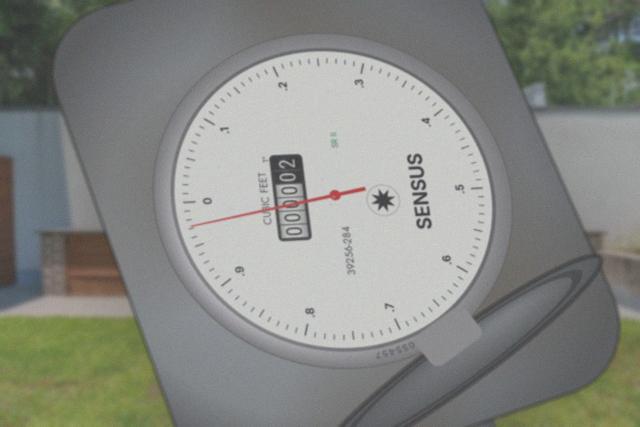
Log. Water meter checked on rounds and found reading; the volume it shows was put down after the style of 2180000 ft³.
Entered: 1.97 ft³
